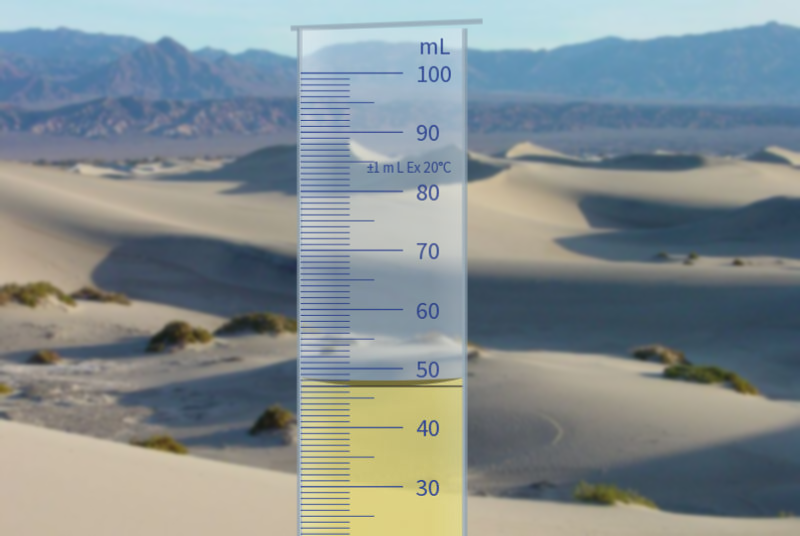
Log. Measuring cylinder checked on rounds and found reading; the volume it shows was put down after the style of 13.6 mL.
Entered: 47 mL
